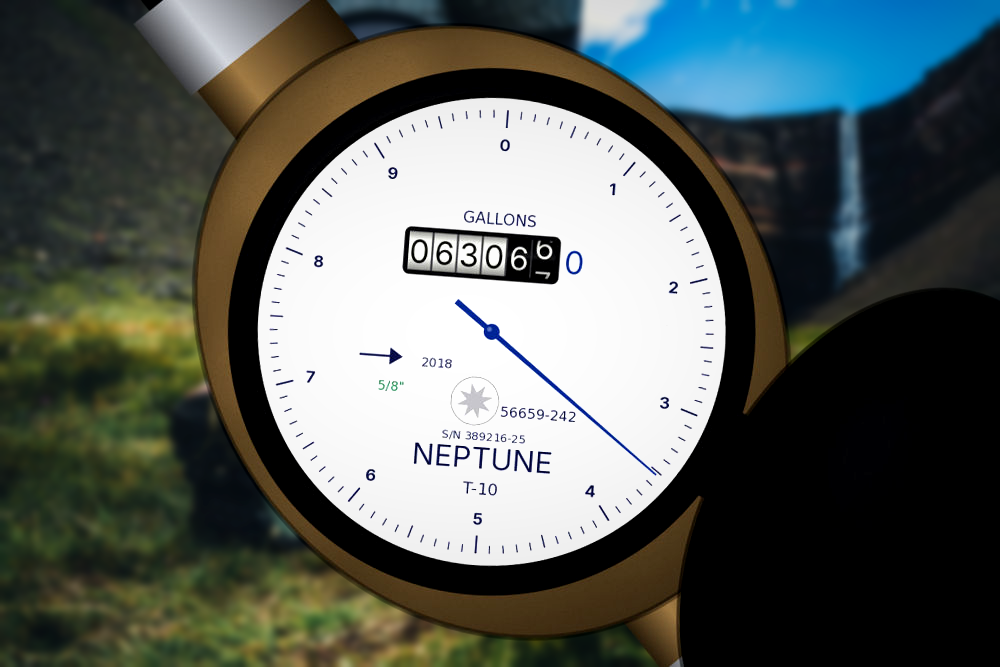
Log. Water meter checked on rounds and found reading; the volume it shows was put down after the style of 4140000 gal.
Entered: 630663.5 gal
